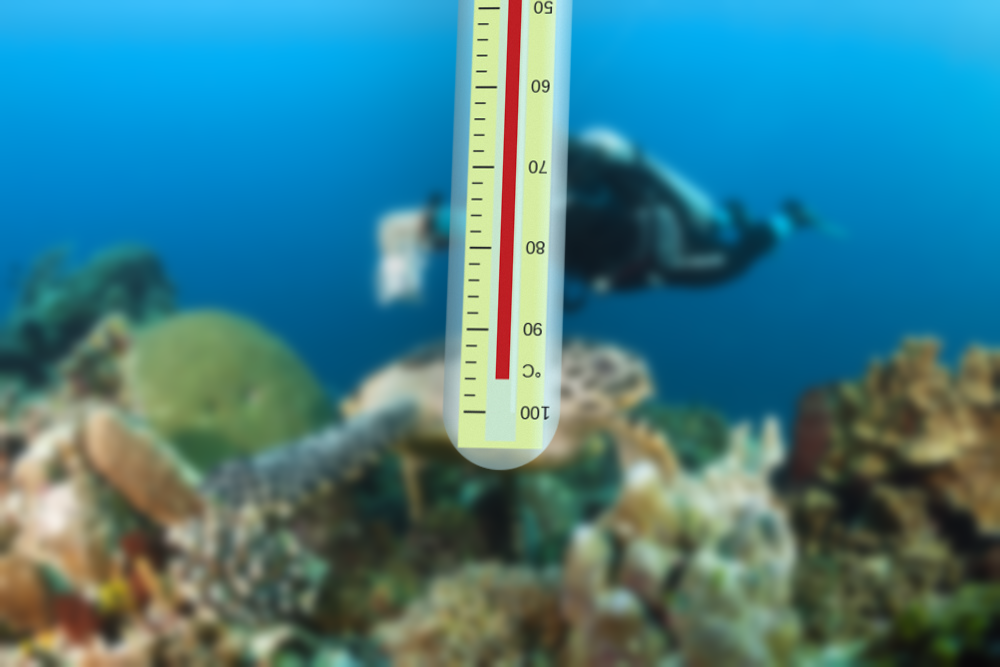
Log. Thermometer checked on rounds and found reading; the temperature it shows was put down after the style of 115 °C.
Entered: 96 °C
